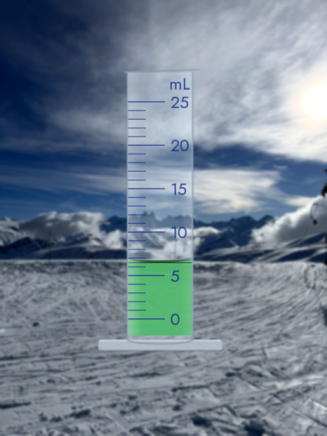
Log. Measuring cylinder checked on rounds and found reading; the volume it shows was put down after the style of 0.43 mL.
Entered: 6.5 mL
